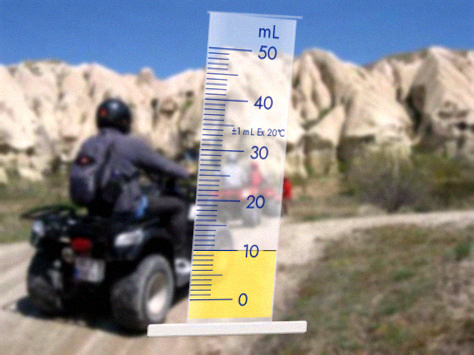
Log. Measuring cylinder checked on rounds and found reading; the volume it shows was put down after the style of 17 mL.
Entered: 10 mL
